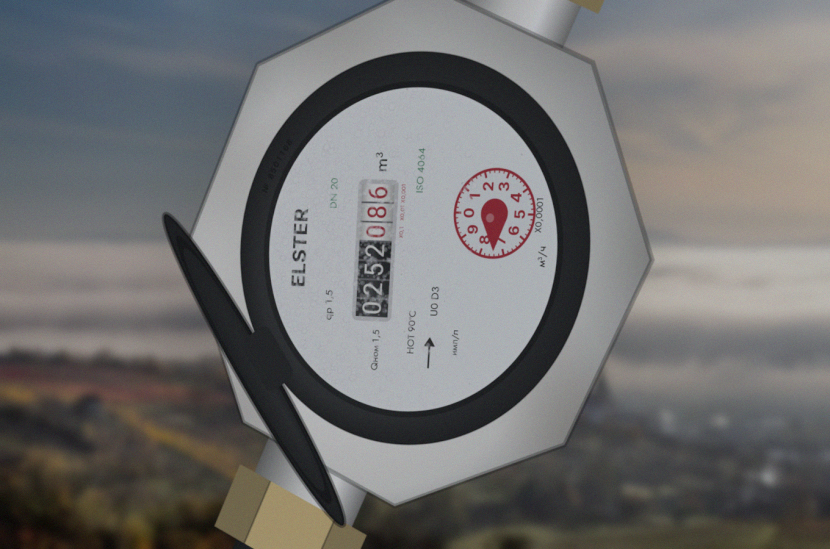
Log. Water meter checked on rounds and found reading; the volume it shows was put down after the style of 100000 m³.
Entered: 252.0867 m³
